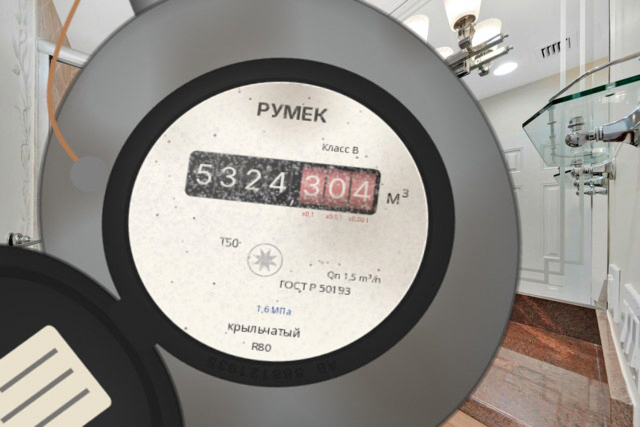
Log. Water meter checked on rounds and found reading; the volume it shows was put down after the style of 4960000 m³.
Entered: 5324.304 m³
